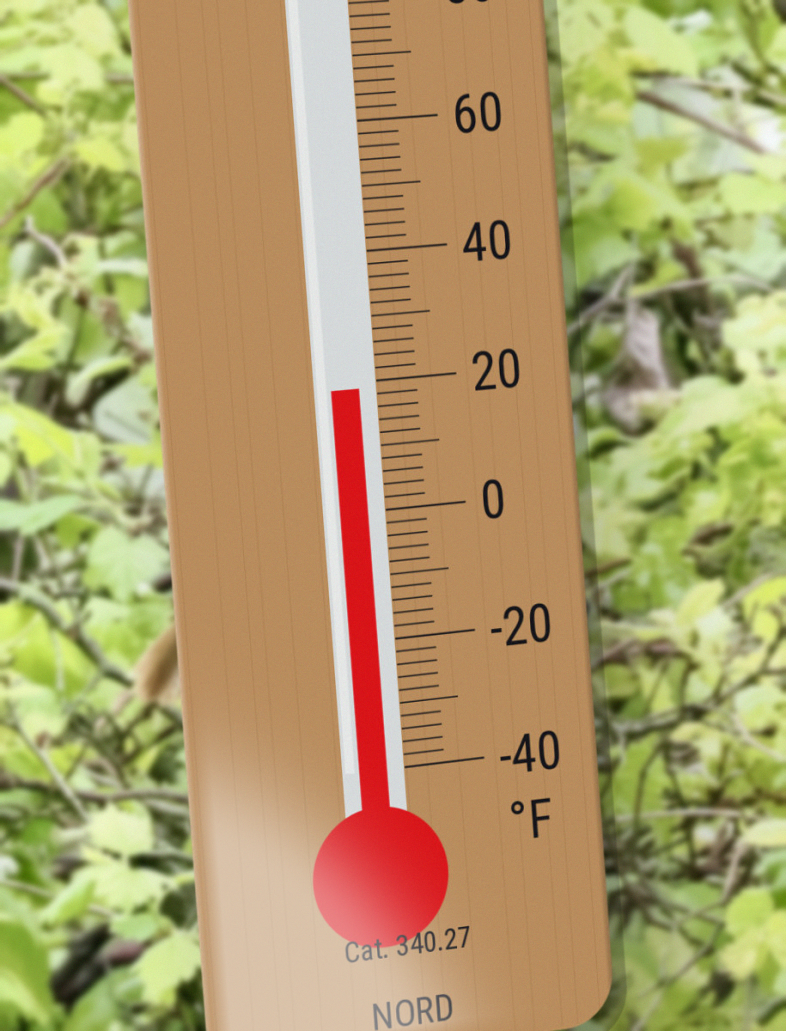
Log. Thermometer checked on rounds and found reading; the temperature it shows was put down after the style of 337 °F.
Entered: 19 °F
